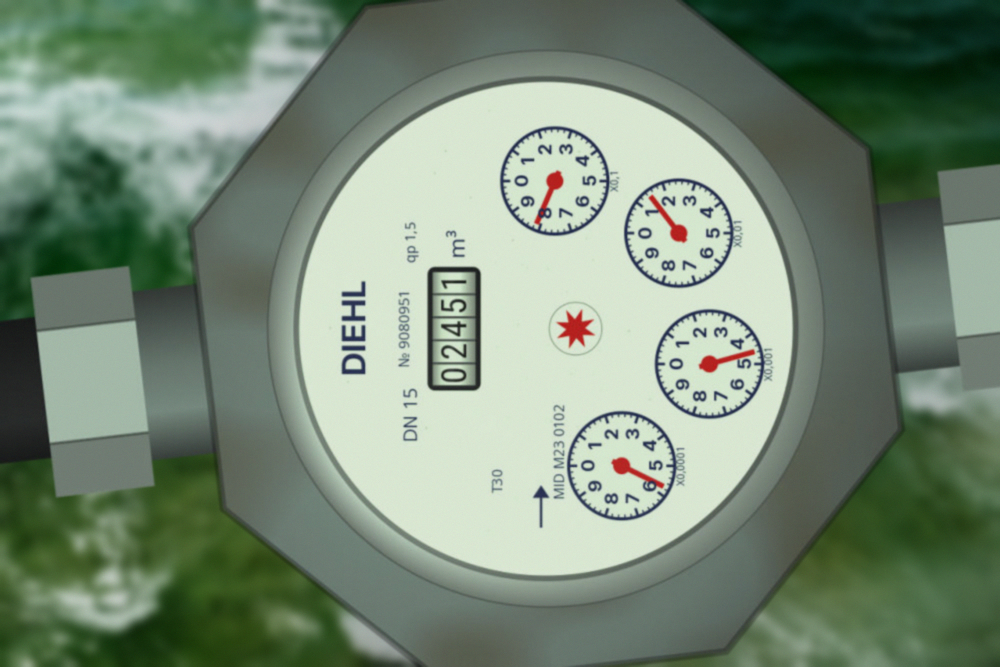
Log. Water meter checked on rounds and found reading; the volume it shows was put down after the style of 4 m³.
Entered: 2451.8145 m³
